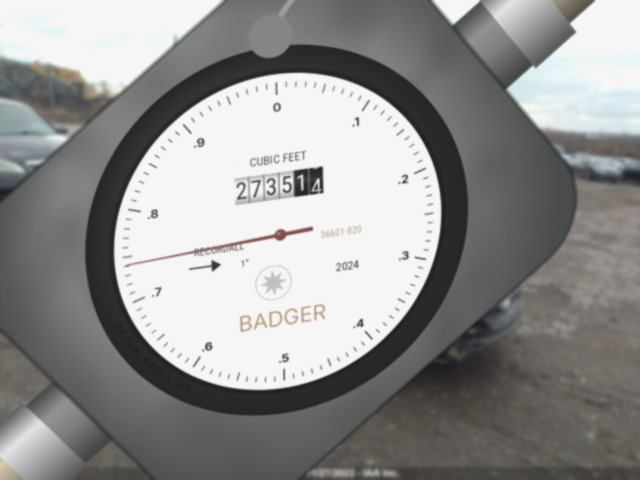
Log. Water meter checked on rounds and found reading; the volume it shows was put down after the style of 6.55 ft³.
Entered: 273513.74 ft³
